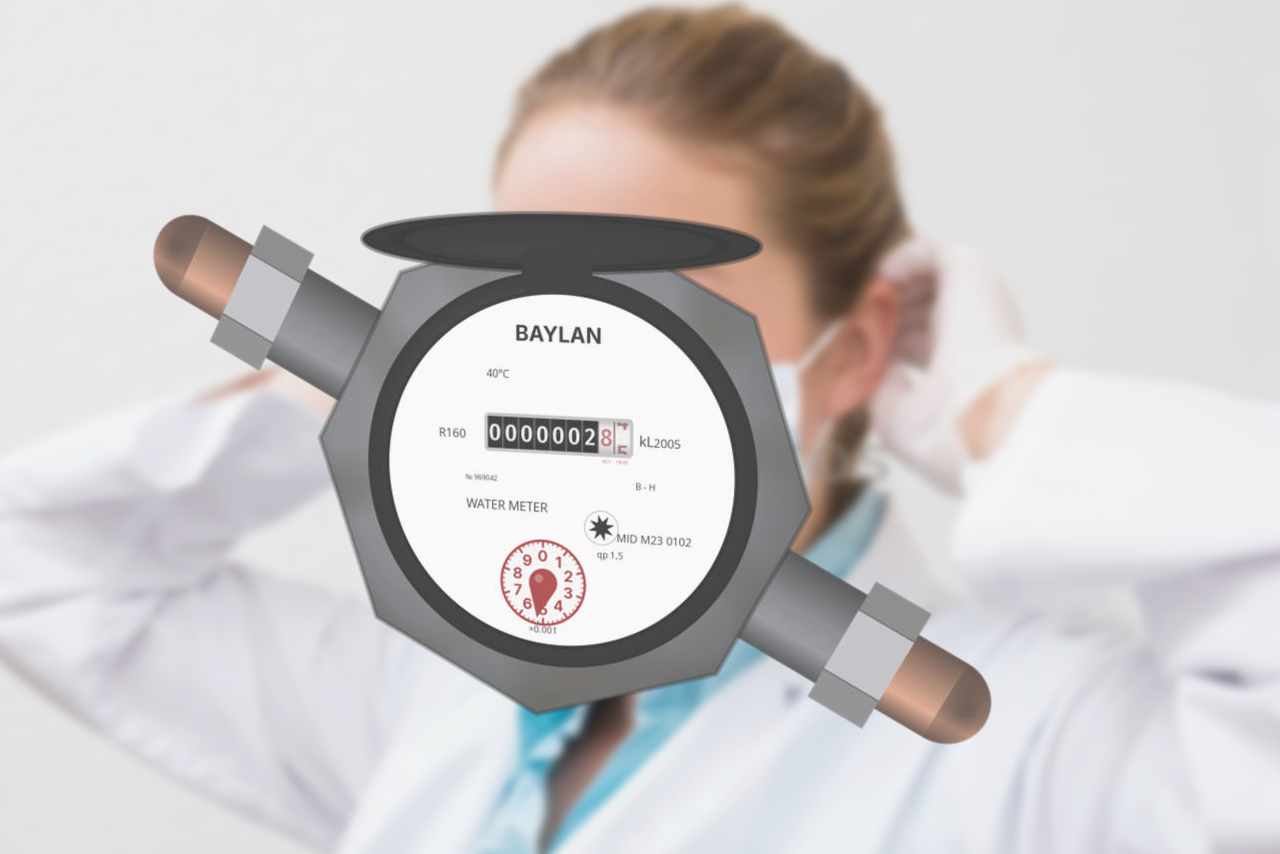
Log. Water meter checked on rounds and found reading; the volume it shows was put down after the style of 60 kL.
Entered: 2.845 kL
